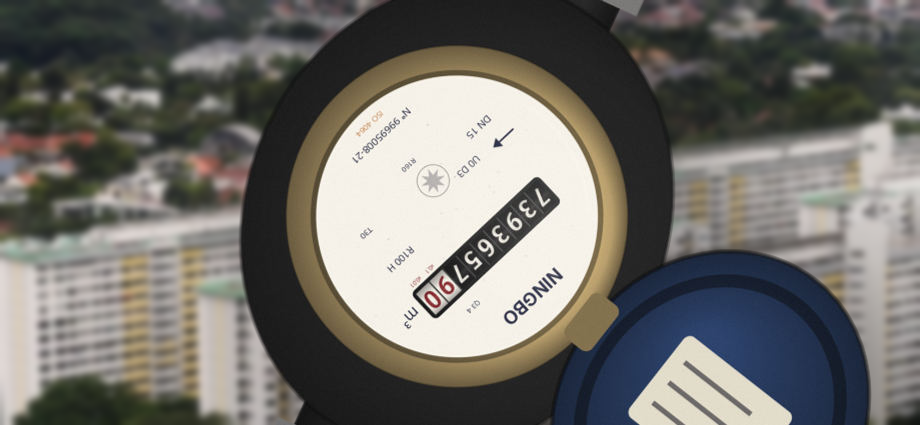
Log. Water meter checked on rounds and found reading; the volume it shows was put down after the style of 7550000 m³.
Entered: 7393657.90 m³
